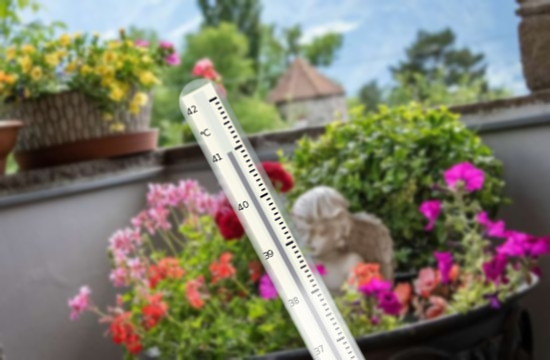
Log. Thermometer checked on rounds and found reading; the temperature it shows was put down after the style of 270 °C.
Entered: 41 °C
